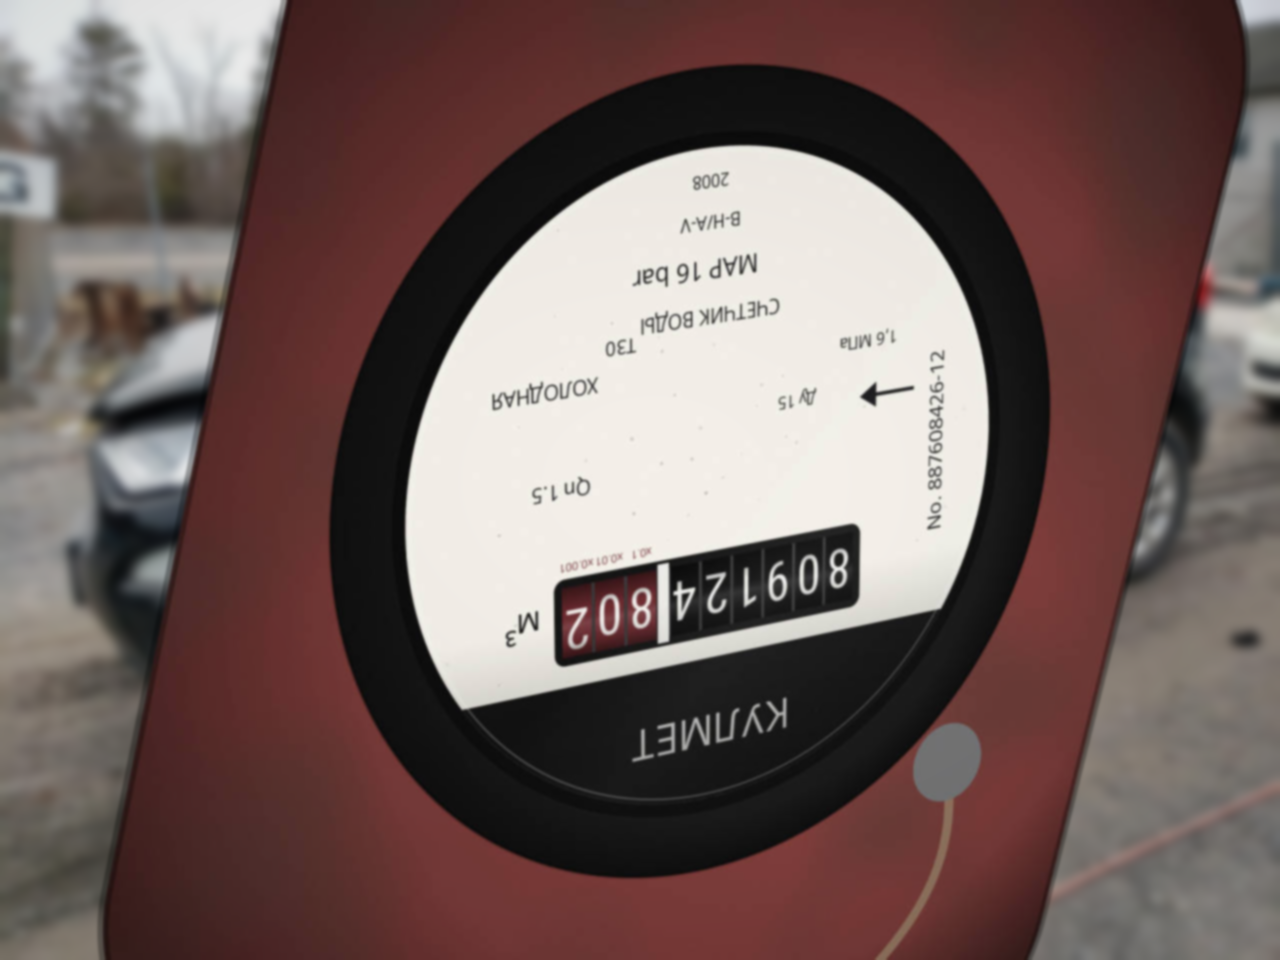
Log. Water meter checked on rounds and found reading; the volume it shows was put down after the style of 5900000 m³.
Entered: 809124.802 m³
